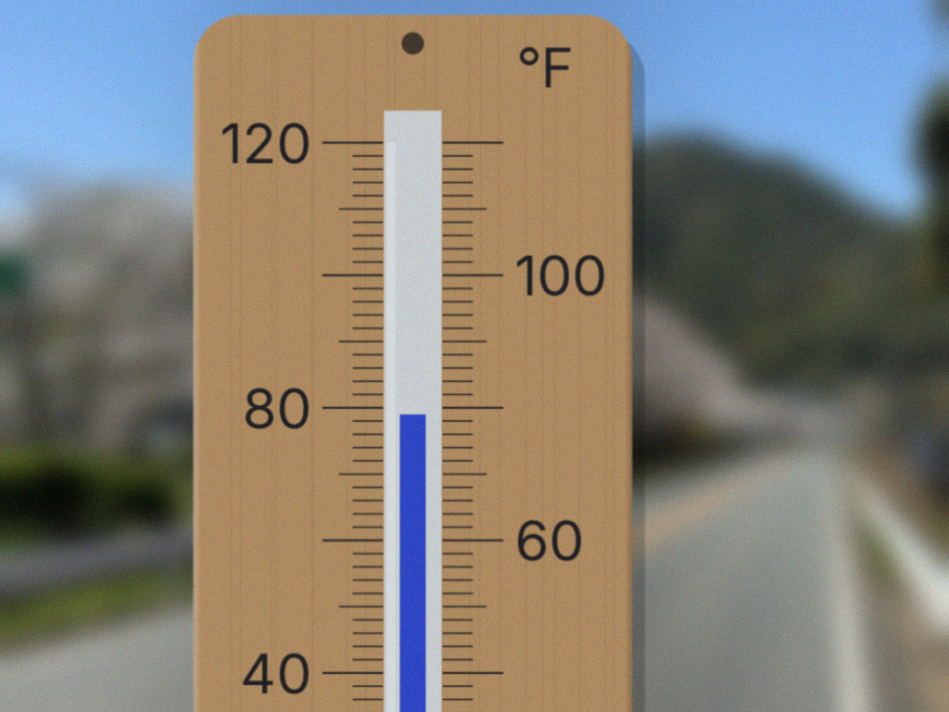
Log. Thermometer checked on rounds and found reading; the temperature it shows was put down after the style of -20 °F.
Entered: 79 °F
